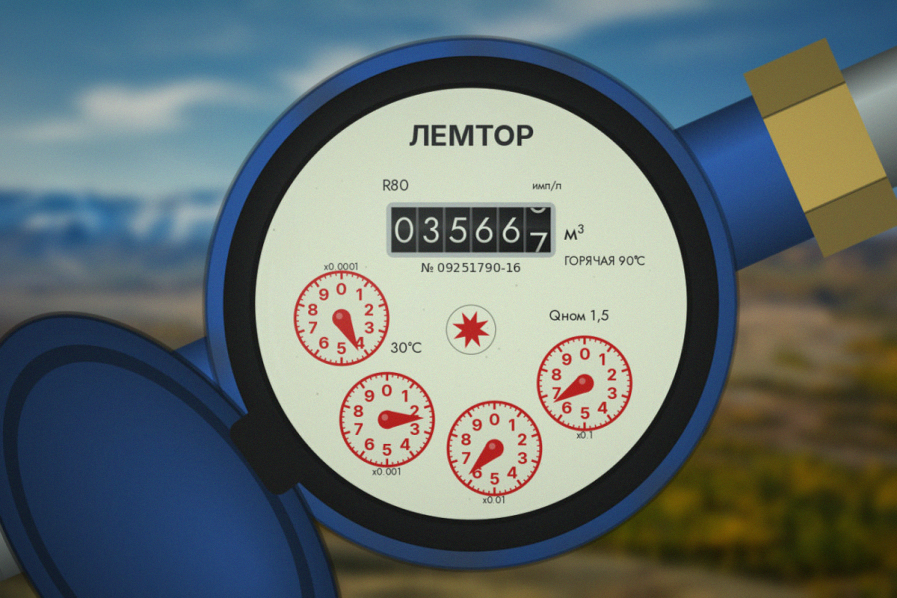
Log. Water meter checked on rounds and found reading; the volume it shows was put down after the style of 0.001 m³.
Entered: 35666.6624 m³
